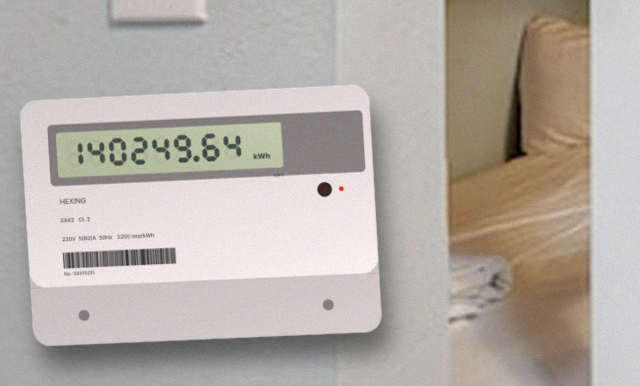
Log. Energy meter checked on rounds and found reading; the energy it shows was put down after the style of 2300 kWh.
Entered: 140249.64 kWh
